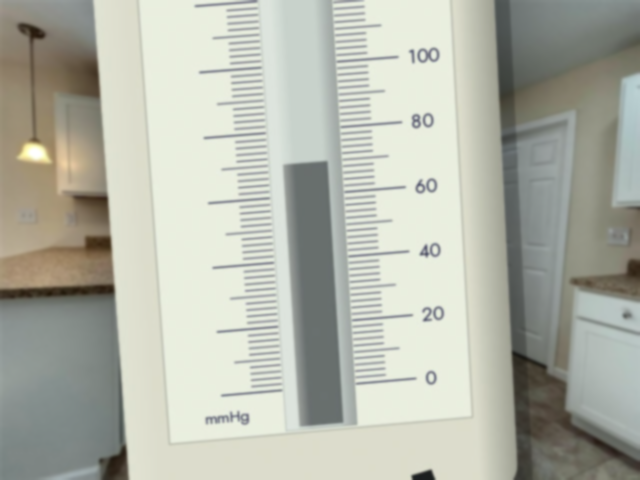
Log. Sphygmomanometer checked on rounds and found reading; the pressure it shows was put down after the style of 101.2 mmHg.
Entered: 70 mmHg
